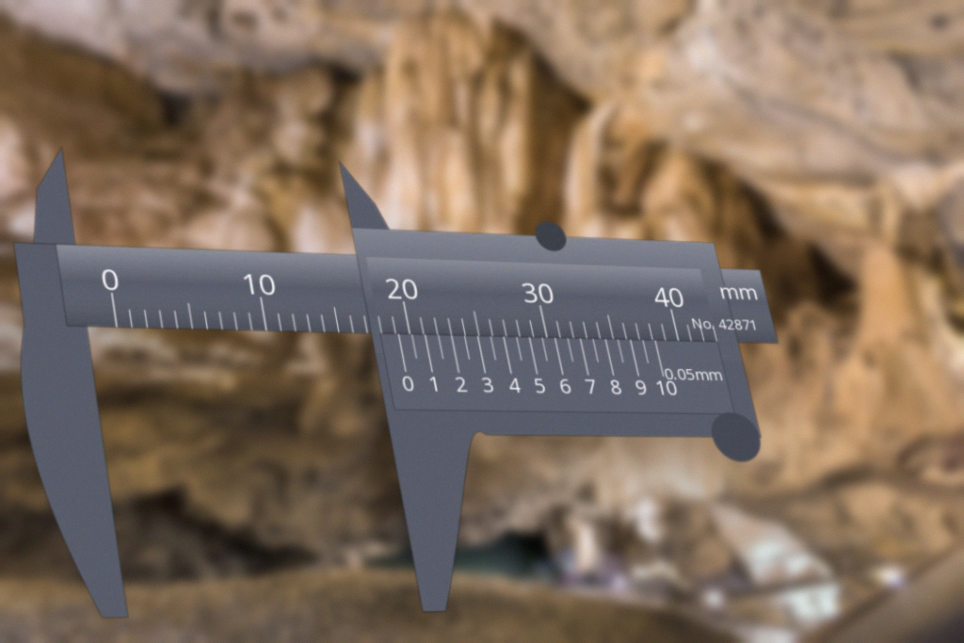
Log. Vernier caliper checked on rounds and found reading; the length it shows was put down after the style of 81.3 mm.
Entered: 19.2 mm
